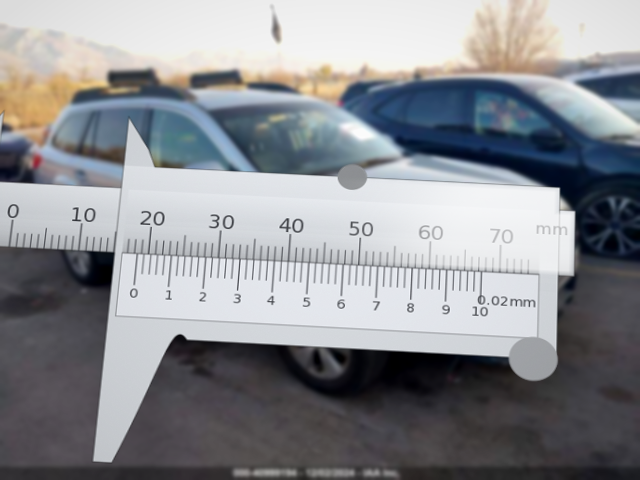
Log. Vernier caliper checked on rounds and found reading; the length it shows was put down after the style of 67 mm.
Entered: 18.4 mm
